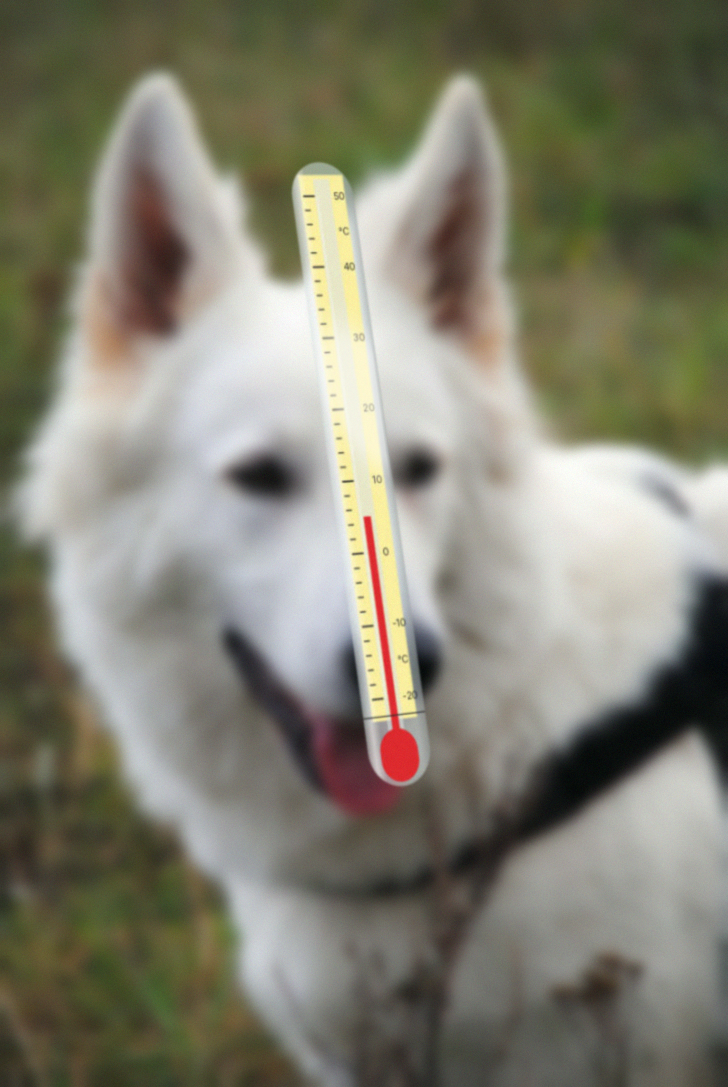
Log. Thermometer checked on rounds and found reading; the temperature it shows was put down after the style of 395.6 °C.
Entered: 5 °C
